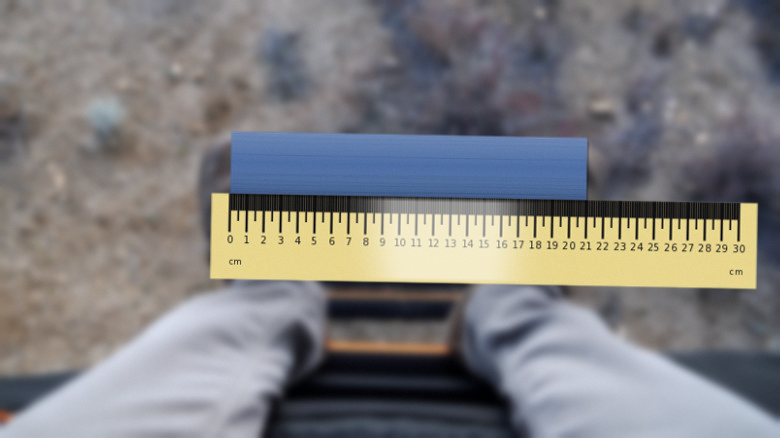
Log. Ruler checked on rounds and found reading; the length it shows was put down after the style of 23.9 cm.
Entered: 21 cm
